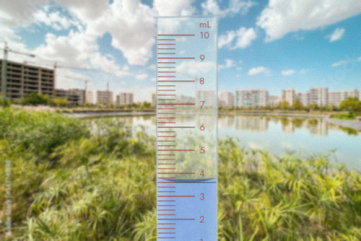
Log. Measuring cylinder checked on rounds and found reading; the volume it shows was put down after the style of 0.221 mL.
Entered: 3.6 mL
